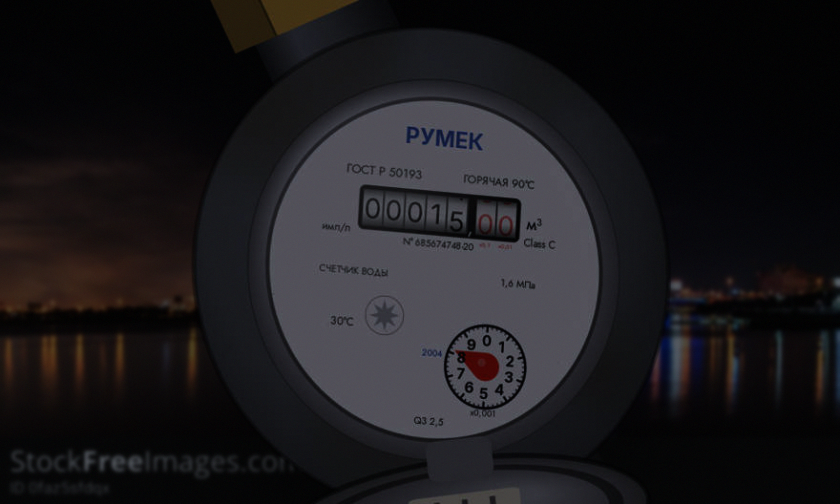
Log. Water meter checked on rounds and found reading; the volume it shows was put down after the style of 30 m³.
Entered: 14.998 m³
